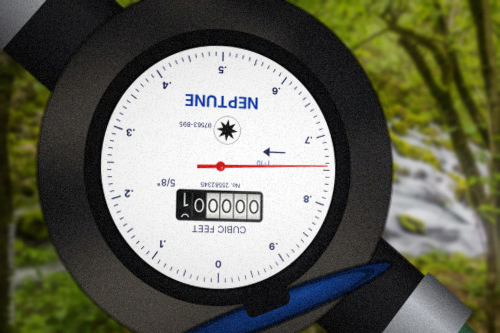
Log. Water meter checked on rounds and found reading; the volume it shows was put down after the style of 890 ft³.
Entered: 0.74 ft³
